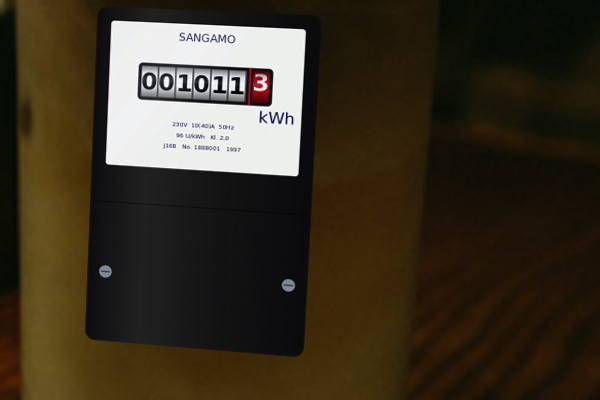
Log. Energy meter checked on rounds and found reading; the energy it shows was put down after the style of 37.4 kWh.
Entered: 1011.3 kWh
